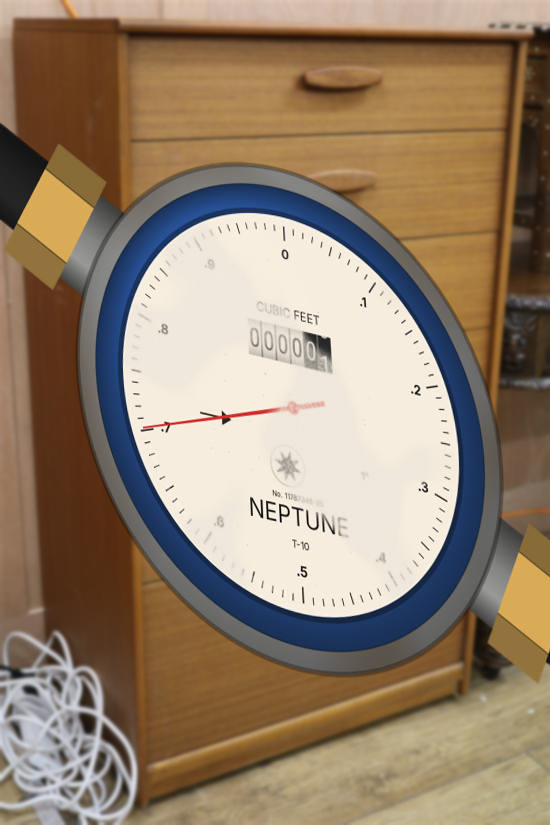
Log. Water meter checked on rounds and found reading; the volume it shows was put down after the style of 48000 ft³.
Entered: 0.70 ft³
